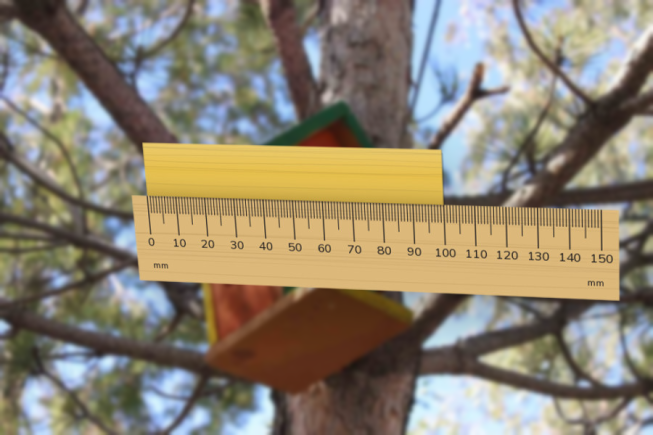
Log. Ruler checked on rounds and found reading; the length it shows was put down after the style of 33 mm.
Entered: 100 mm
